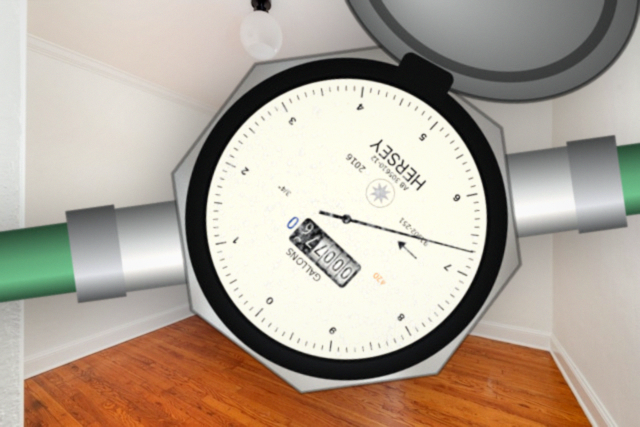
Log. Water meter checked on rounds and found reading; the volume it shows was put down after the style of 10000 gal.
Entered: 7756.7 gal
